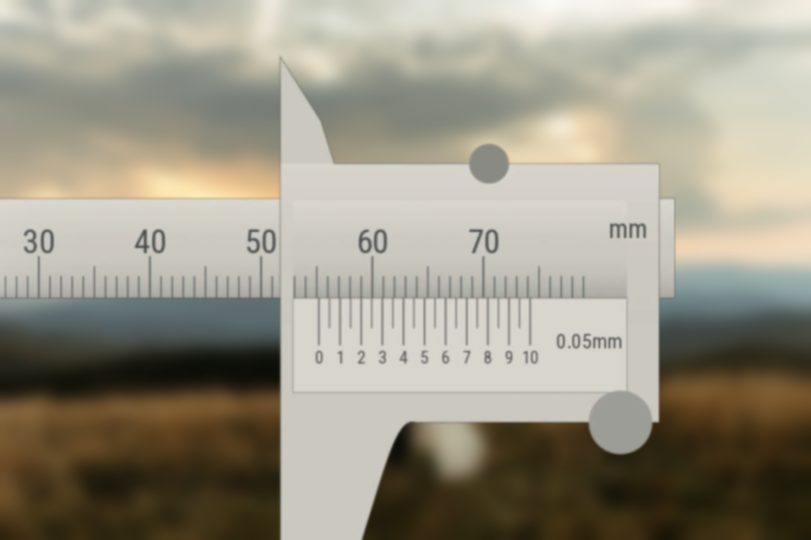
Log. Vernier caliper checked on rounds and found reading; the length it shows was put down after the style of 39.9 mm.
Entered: 55.2 mm
